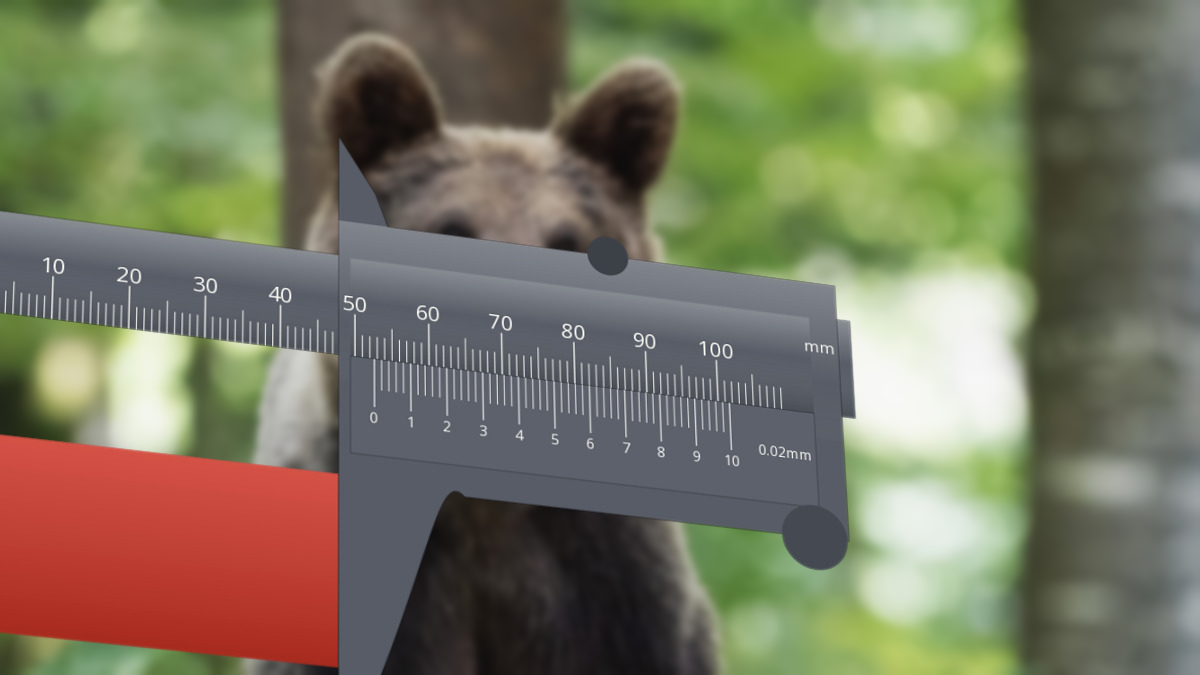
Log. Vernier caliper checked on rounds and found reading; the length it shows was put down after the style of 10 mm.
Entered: 52.6 mm
